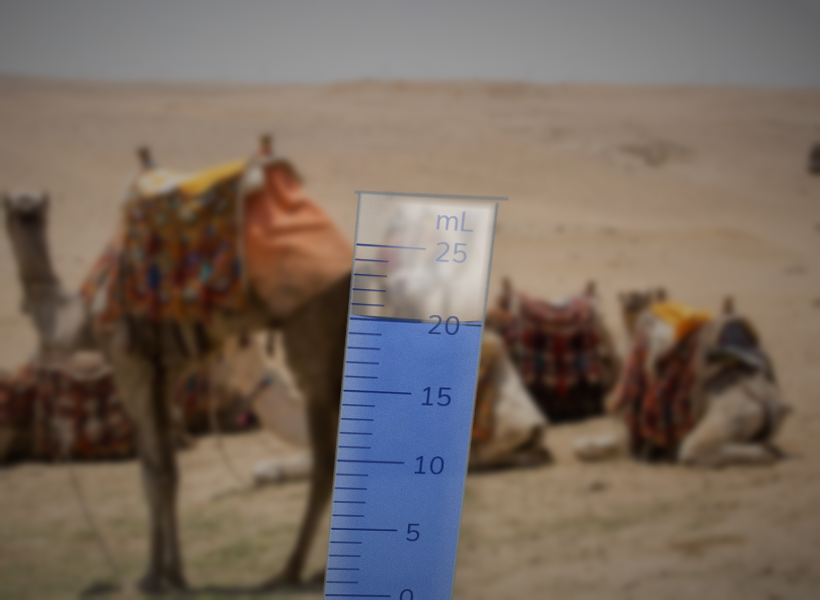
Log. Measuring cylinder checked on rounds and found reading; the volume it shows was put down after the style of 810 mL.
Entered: 20 mL
